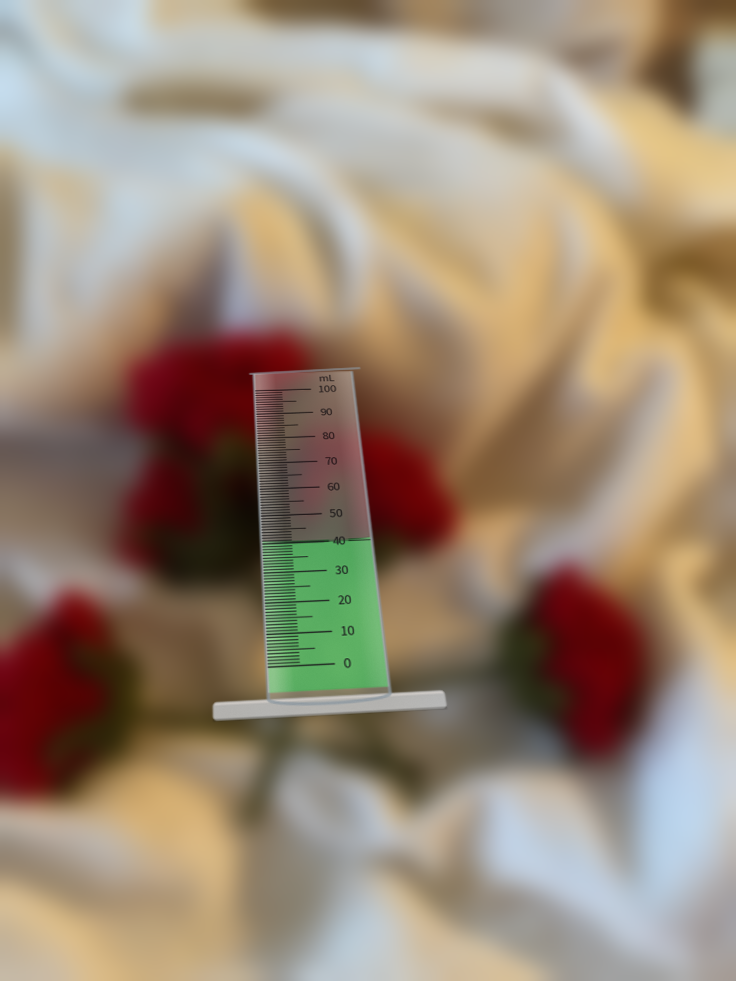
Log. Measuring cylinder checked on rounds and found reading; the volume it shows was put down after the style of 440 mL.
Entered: 40 mL
